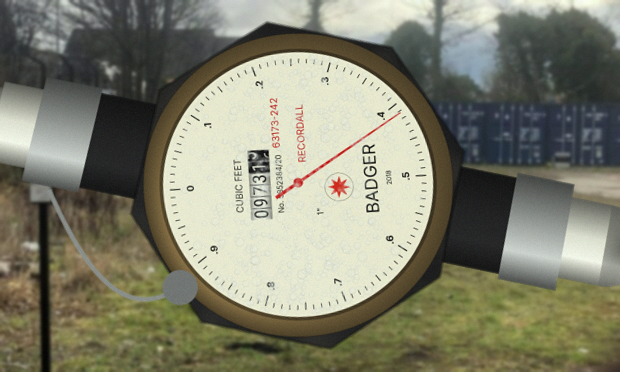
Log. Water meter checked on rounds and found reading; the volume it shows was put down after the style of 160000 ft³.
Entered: 97315.41 ft³
